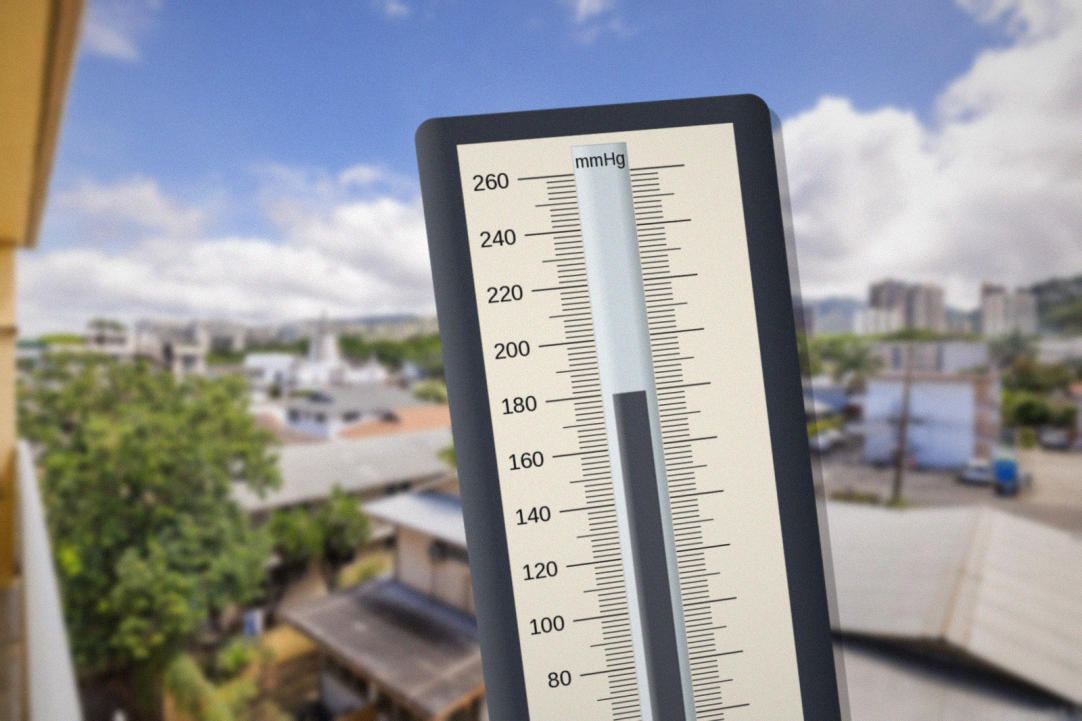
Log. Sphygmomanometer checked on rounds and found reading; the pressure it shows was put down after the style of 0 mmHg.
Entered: 180 mmHg
